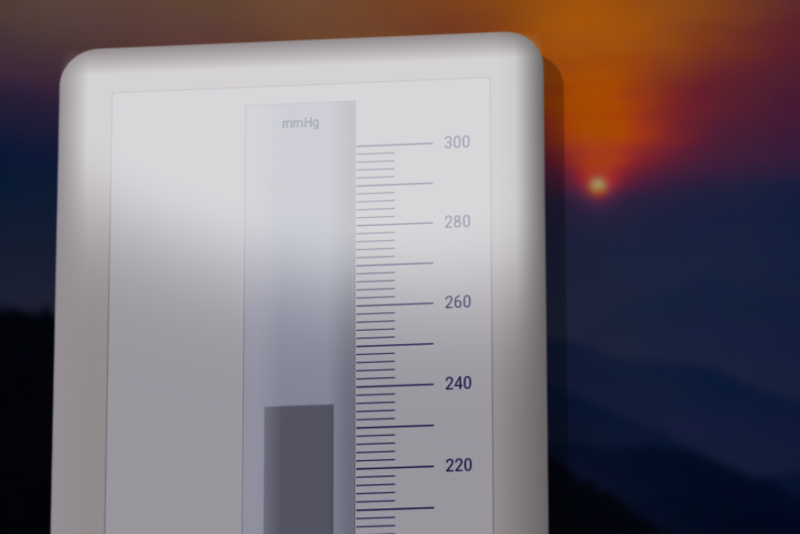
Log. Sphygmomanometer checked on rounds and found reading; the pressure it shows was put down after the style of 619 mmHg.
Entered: 236 mmHg
